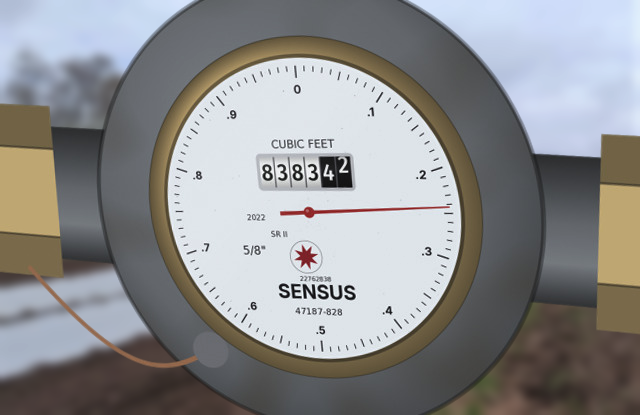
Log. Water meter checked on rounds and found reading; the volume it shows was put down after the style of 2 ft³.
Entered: 838342.24 ft³
